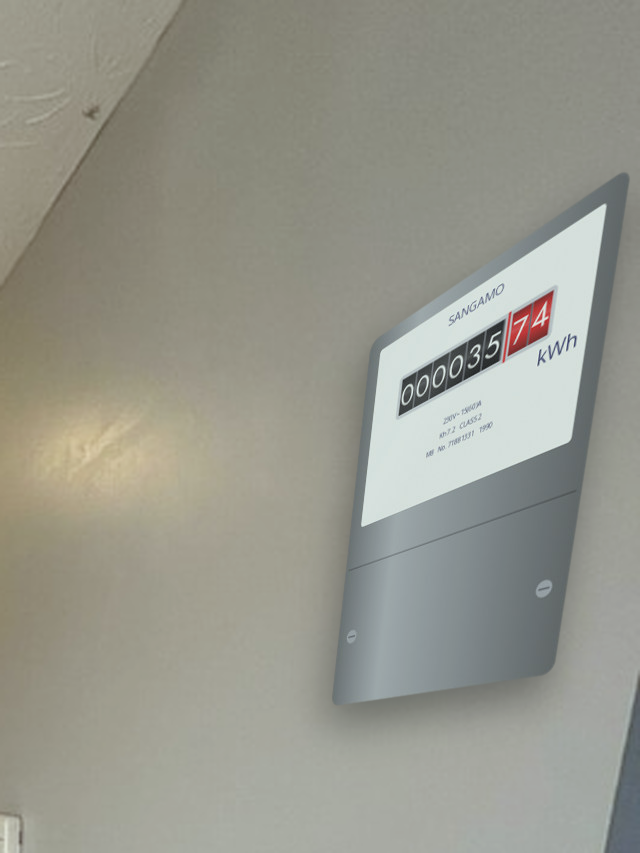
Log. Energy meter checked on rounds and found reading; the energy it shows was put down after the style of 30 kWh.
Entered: 35.74 kWh
